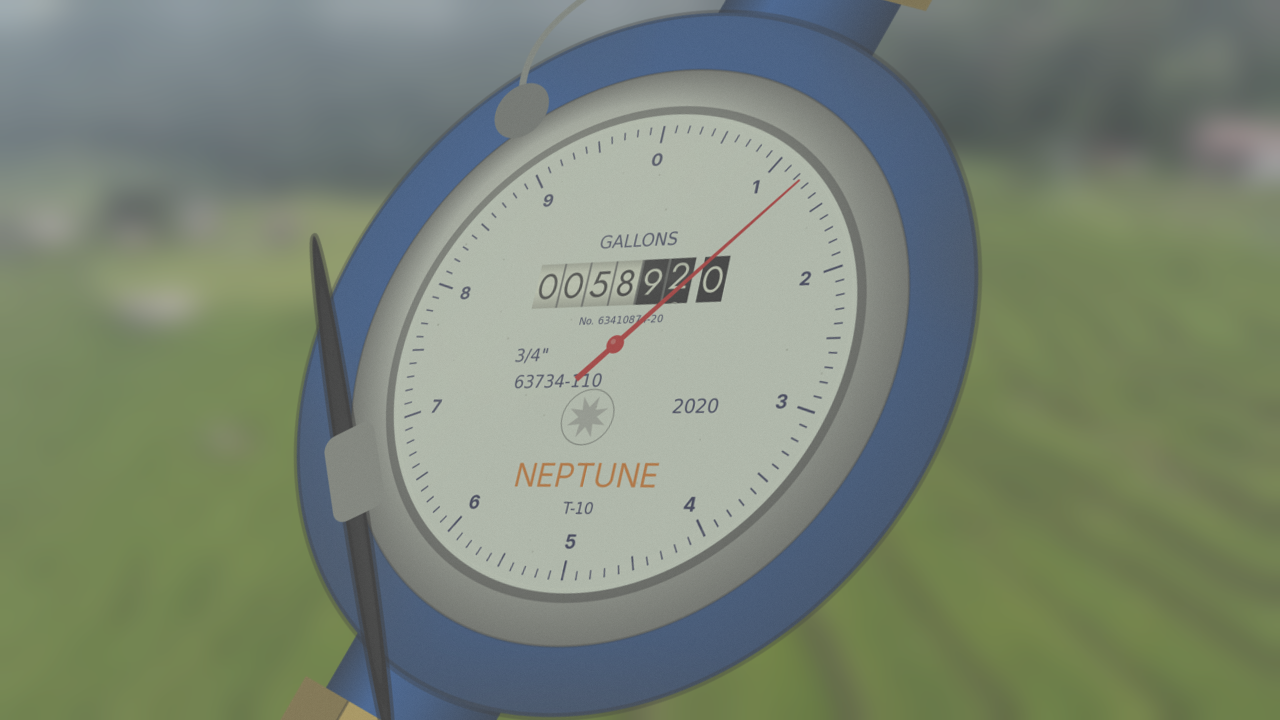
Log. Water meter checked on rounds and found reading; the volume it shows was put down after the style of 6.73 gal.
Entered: 58921.2 gal
